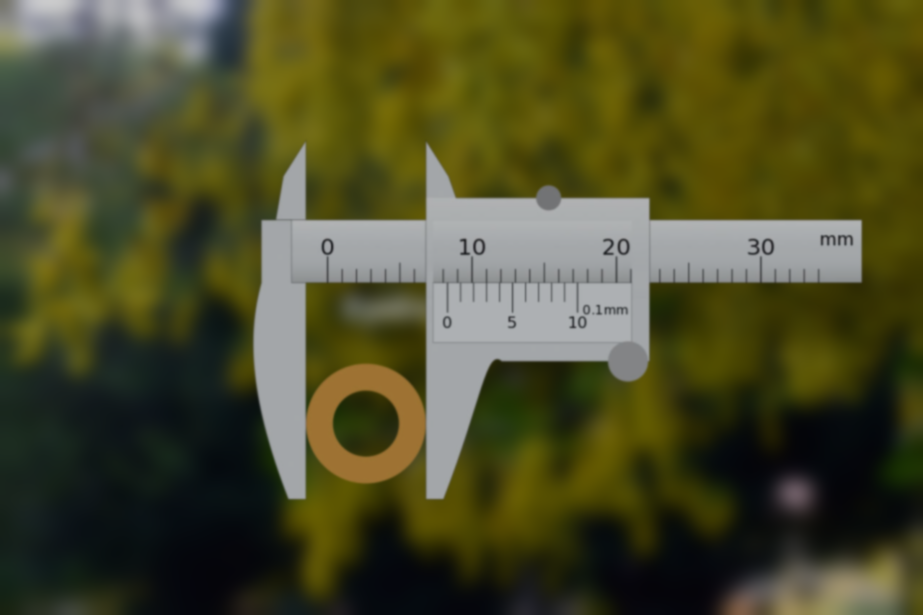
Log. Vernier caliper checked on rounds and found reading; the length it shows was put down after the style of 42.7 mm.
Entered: 8.3 mm
